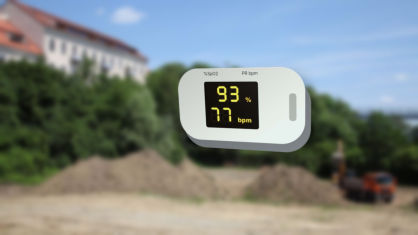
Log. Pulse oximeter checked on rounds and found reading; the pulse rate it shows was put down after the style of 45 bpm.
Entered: 77 bpm
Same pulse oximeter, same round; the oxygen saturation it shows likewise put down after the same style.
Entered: 93 %
